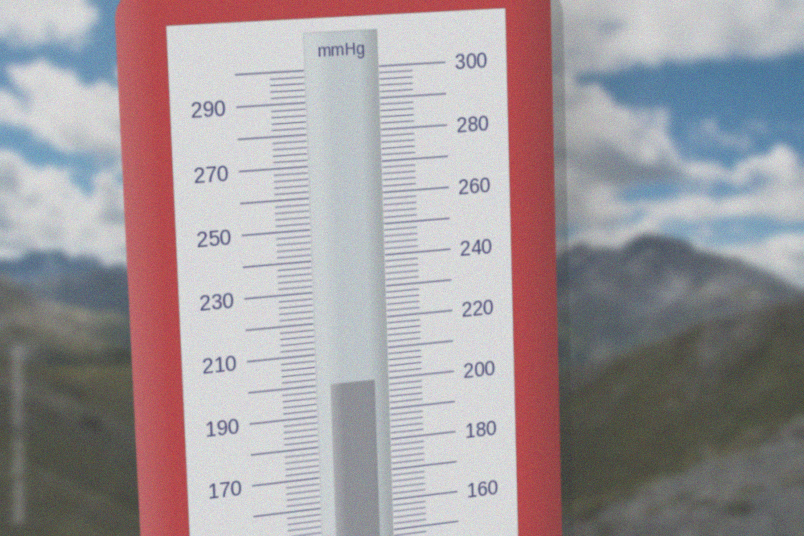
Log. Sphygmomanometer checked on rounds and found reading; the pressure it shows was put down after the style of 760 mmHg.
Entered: 200 mmHg
